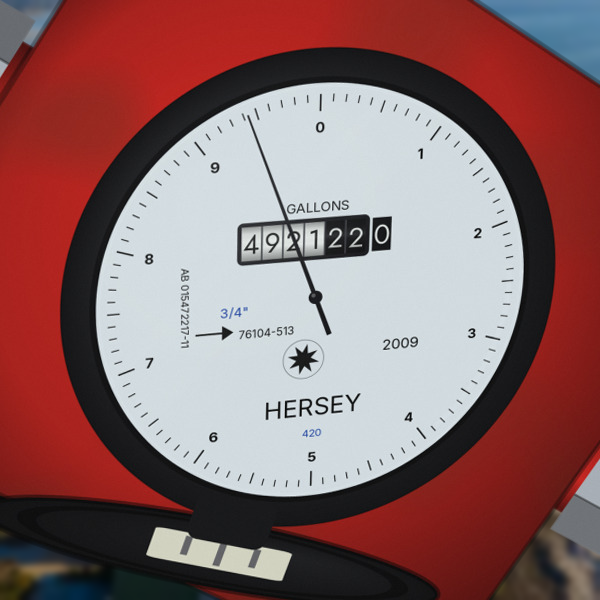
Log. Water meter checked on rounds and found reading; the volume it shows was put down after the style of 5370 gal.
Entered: 4921219.4 gal
